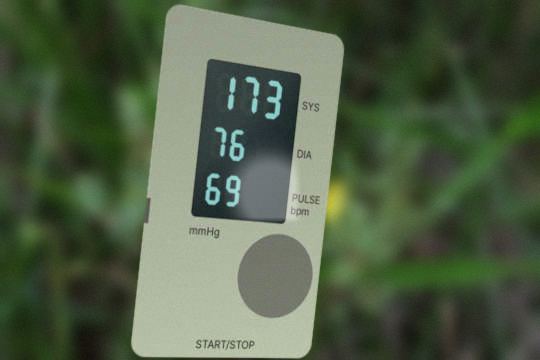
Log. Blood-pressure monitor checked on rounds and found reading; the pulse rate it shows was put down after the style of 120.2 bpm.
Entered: 69 bpm
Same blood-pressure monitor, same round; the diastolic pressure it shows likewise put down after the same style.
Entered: 76 mmHg
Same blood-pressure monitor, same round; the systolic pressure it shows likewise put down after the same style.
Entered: 173 mmHg
